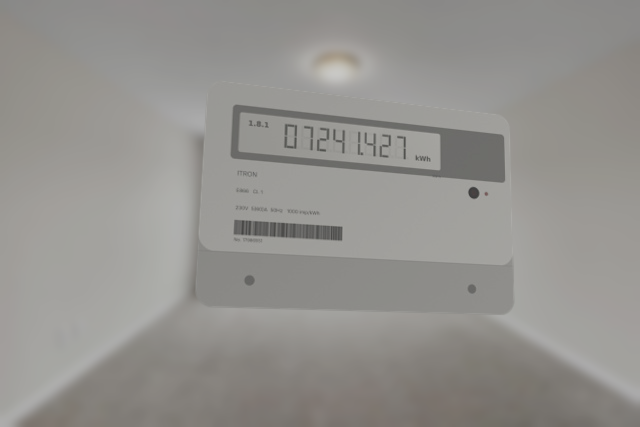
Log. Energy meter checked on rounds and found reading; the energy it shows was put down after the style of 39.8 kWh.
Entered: 7241.427 kWh
